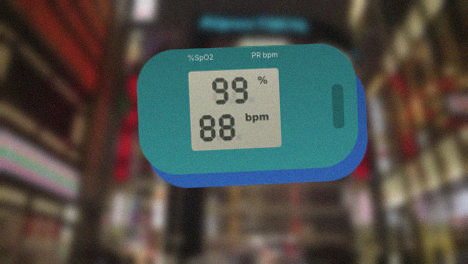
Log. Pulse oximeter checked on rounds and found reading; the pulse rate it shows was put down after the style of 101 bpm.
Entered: 88 bpm
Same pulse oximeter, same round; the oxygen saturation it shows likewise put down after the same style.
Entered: 99 %
